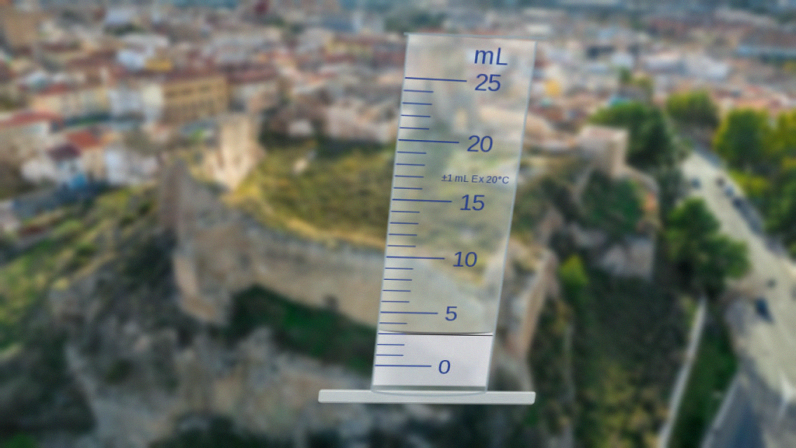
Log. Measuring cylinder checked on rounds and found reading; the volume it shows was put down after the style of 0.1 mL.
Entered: 3 mL
